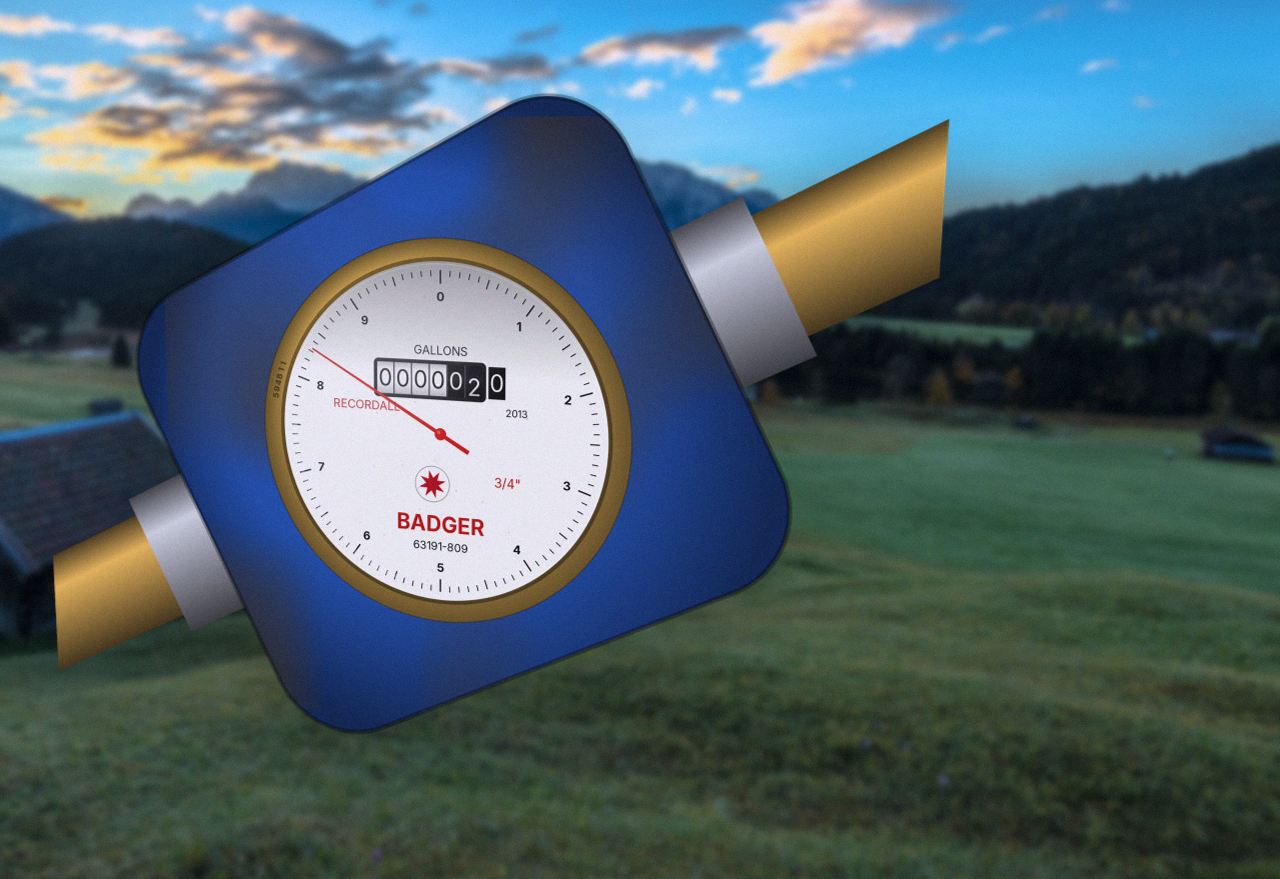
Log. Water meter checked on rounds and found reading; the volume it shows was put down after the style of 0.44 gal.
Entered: 18.3 gal
